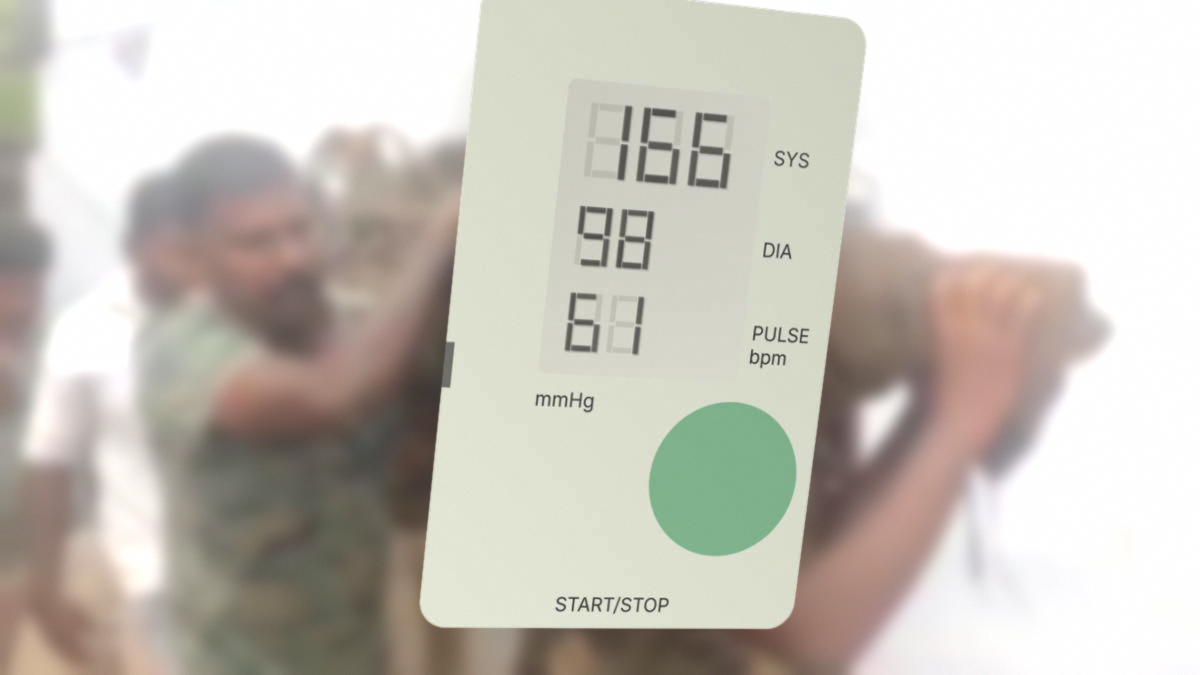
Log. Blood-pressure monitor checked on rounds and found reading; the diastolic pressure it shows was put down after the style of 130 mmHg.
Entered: 98 mmHg
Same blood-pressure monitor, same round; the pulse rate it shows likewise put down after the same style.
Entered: 61 bpm
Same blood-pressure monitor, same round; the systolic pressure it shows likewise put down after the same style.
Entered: 166 mmHg
